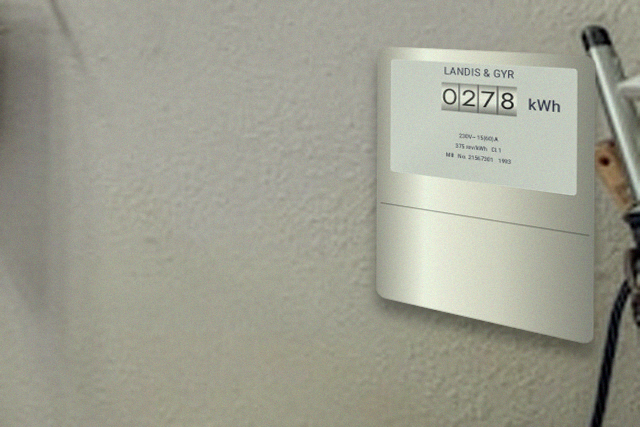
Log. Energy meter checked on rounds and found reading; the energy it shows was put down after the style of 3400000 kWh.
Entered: 278 kWh
